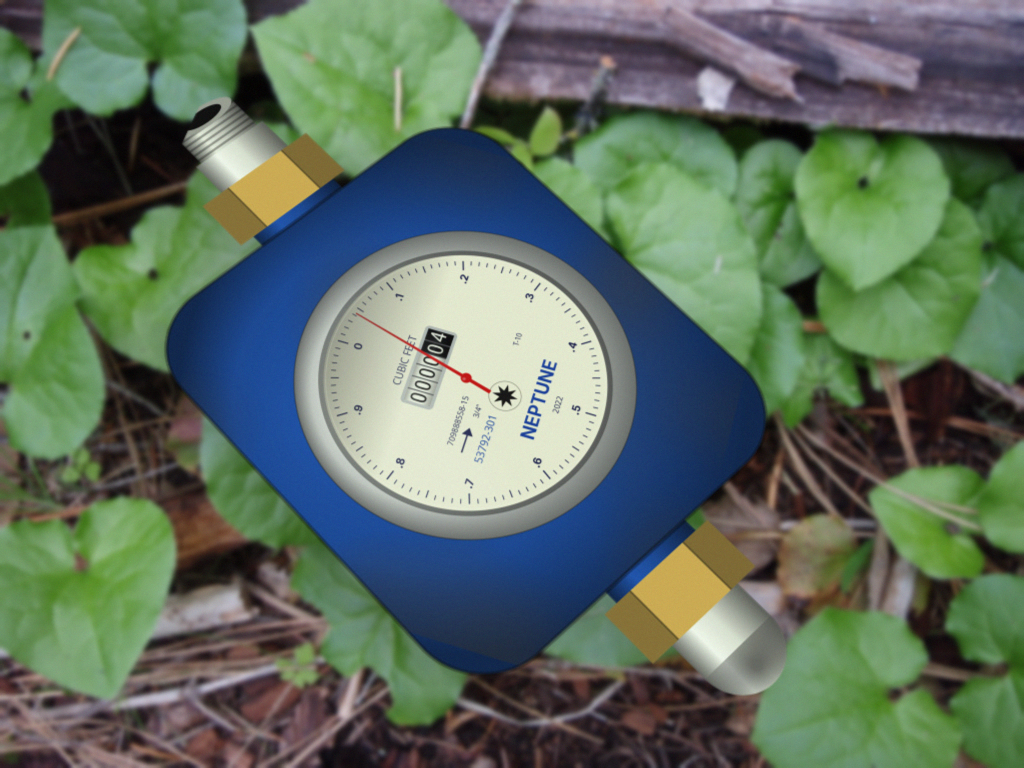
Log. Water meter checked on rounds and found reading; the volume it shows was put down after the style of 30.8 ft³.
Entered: 4.04 ft³
